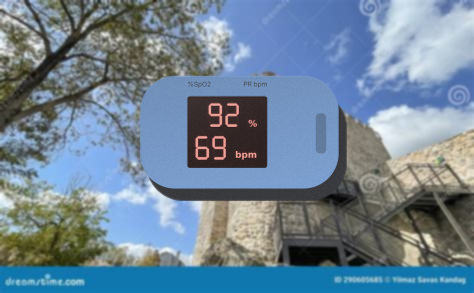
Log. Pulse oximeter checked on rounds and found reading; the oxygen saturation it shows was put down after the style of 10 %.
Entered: 92 %
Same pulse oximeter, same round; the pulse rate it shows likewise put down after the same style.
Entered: 69 bpm
